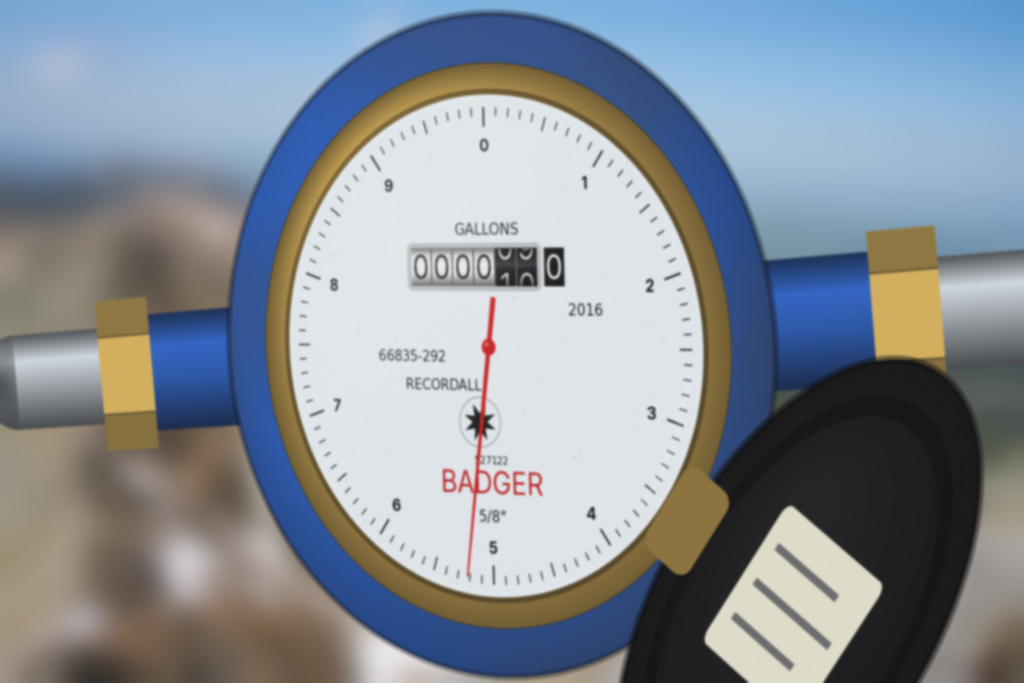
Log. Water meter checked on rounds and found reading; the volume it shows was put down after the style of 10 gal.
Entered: 95.2 gal
